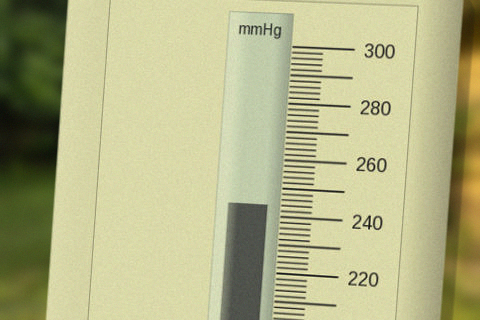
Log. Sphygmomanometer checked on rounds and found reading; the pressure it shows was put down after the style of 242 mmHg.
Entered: 244 mmHg
